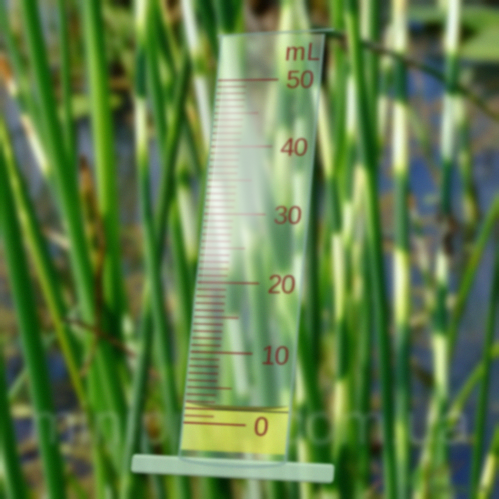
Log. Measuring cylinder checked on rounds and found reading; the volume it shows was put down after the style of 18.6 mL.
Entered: 2 mL
